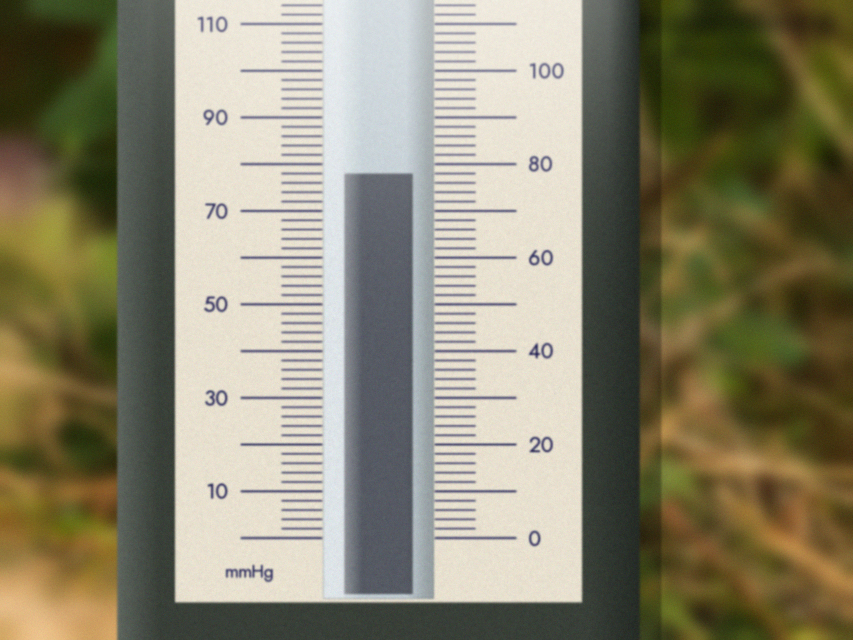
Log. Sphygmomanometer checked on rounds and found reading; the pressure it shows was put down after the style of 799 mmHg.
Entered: 78 mmHg
